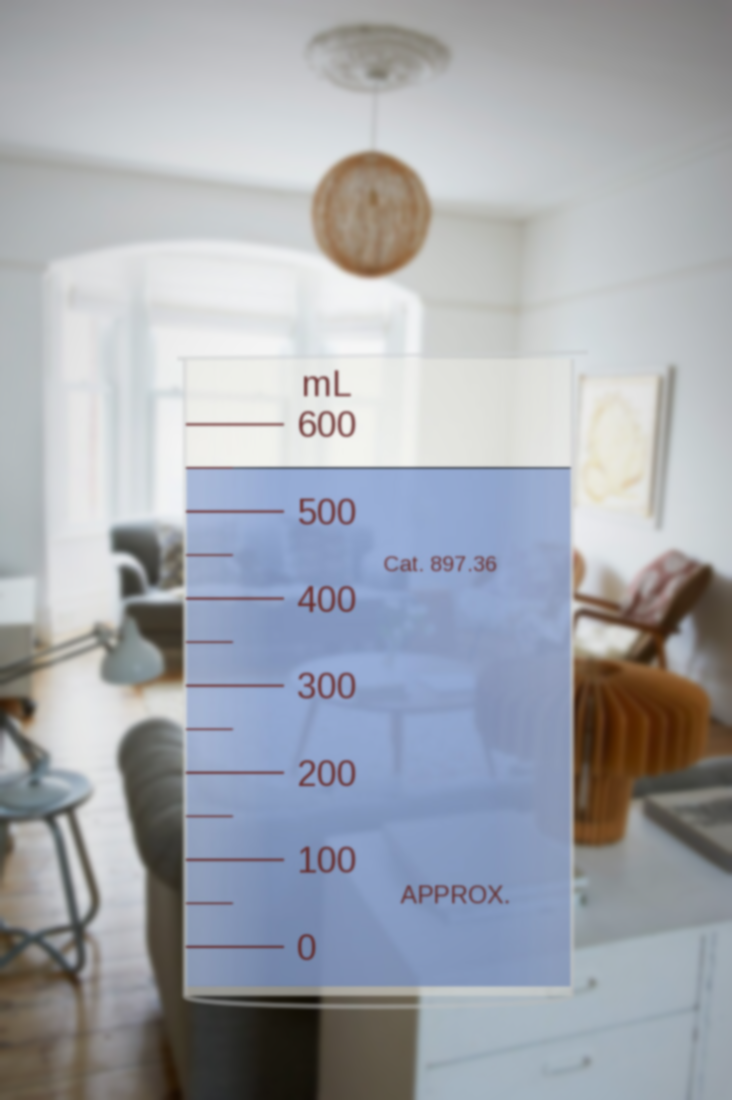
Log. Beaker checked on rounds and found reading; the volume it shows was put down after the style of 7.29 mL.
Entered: 550 mL
